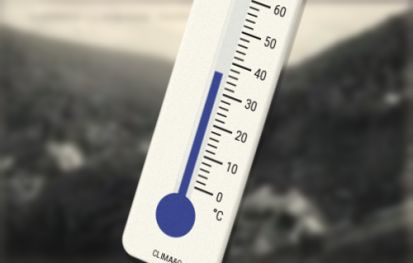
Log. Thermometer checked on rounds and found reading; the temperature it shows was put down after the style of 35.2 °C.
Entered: 36 °C
